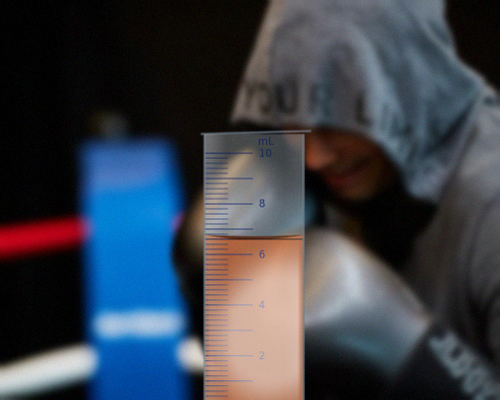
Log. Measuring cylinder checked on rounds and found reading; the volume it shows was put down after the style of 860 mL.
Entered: 6.6 mL
